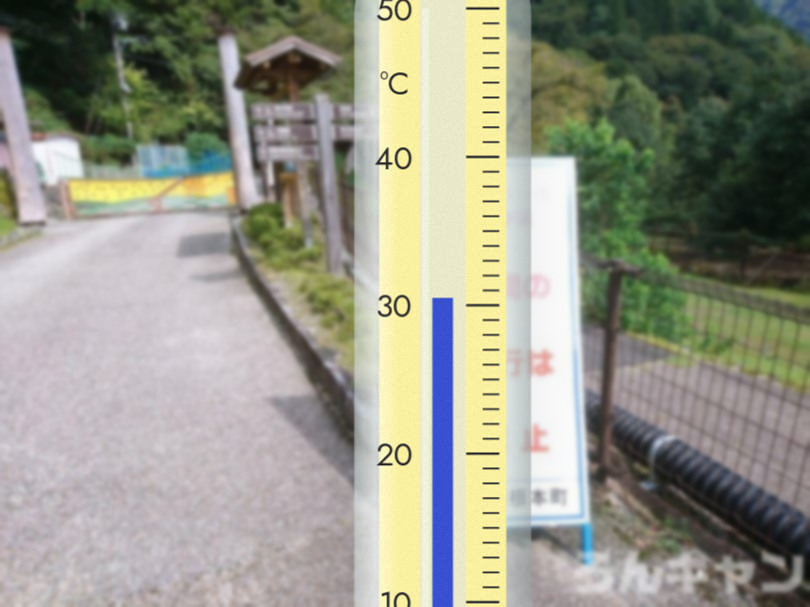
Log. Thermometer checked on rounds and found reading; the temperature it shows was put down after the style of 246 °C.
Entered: 30.5 °C
